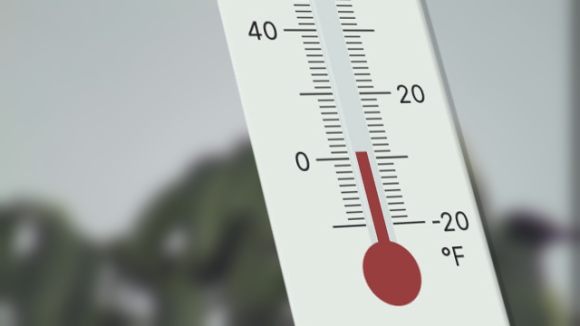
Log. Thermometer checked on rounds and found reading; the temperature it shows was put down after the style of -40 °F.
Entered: 2 °F
